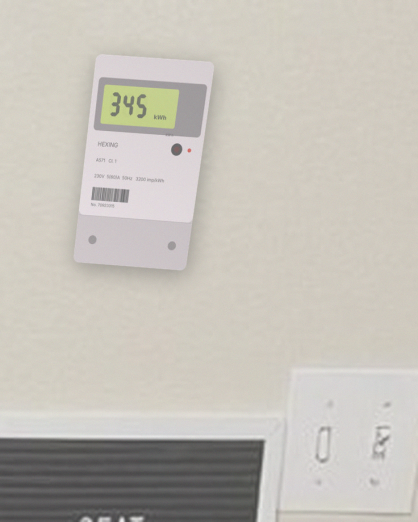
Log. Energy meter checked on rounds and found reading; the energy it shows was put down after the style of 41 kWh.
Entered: 345 kWh
